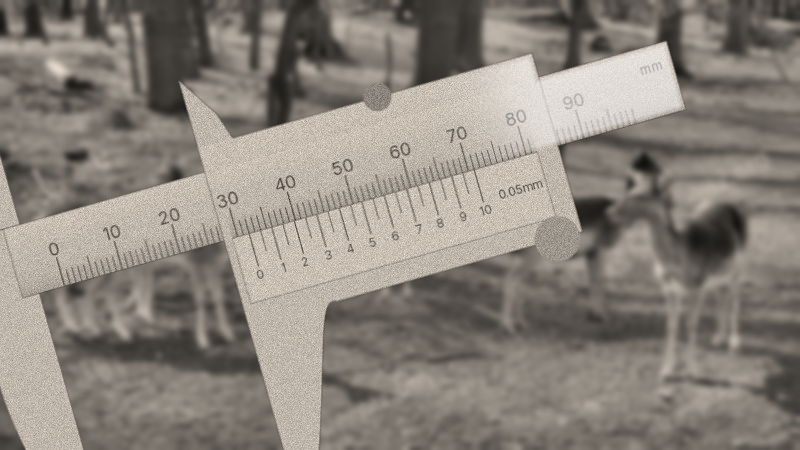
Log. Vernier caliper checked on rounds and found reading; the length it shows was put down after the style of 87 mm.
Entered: 32.0 mm
